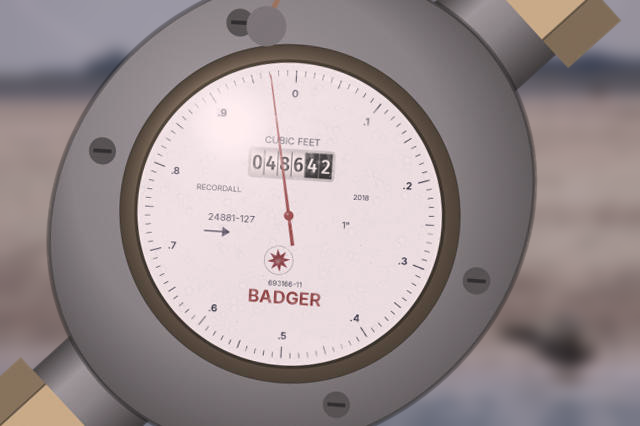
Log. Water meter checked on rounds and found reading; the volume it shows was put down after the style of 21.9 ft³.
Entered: 48641.97 ft³
